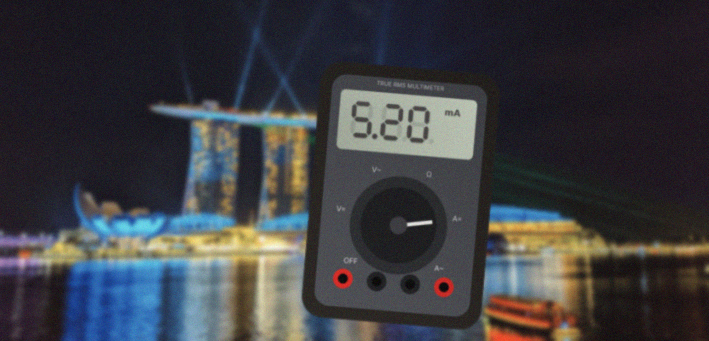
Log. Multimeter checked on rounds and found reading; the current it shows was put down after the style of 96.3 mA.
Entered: 5.20 mA
